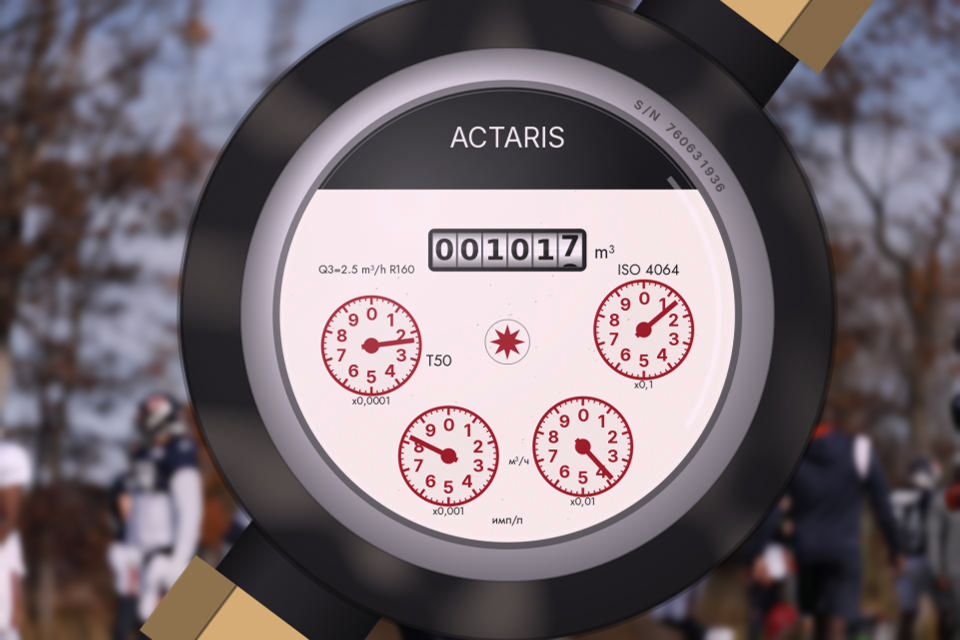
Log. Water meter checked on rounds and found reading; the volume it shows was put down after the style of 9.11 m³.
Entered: 1017.1382 m³
